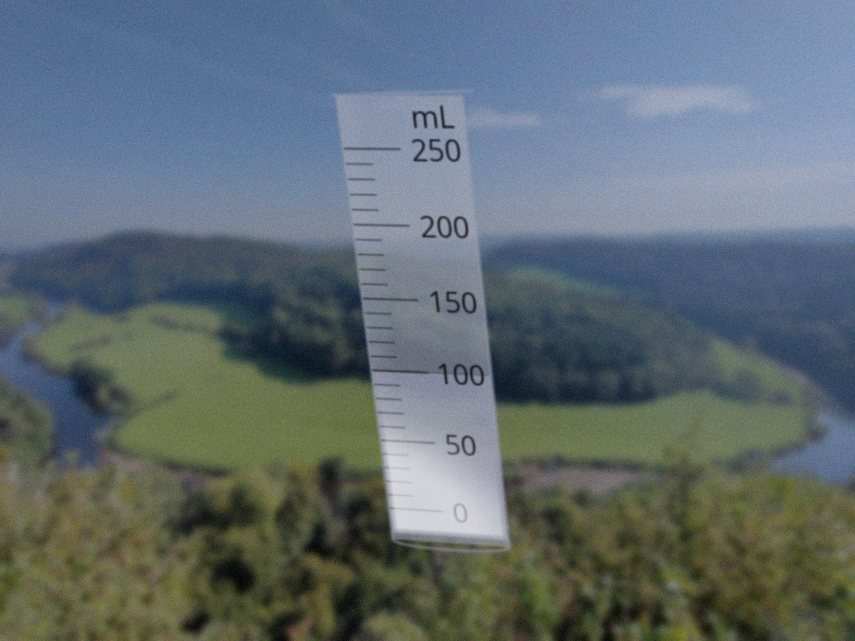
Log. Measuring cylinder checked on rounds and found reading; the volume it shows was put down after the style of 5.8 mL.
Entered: 100 mL
